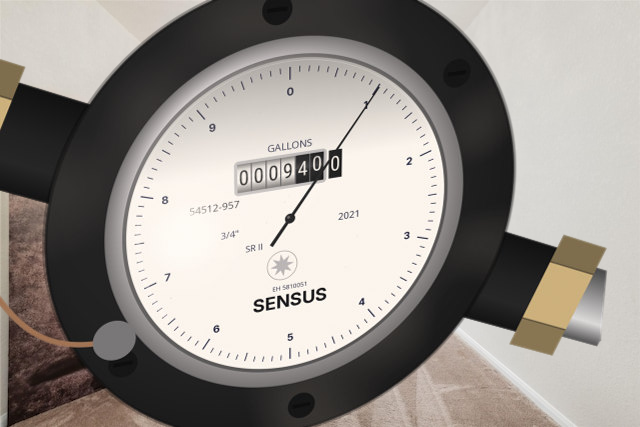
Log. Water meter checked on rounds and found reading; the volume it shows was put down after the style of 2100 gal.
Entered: 9401.0 gal
